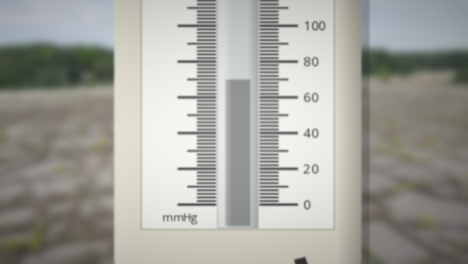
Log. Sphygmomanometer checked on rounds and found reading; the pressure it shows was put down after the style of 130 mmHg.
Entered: 70 mmHg
